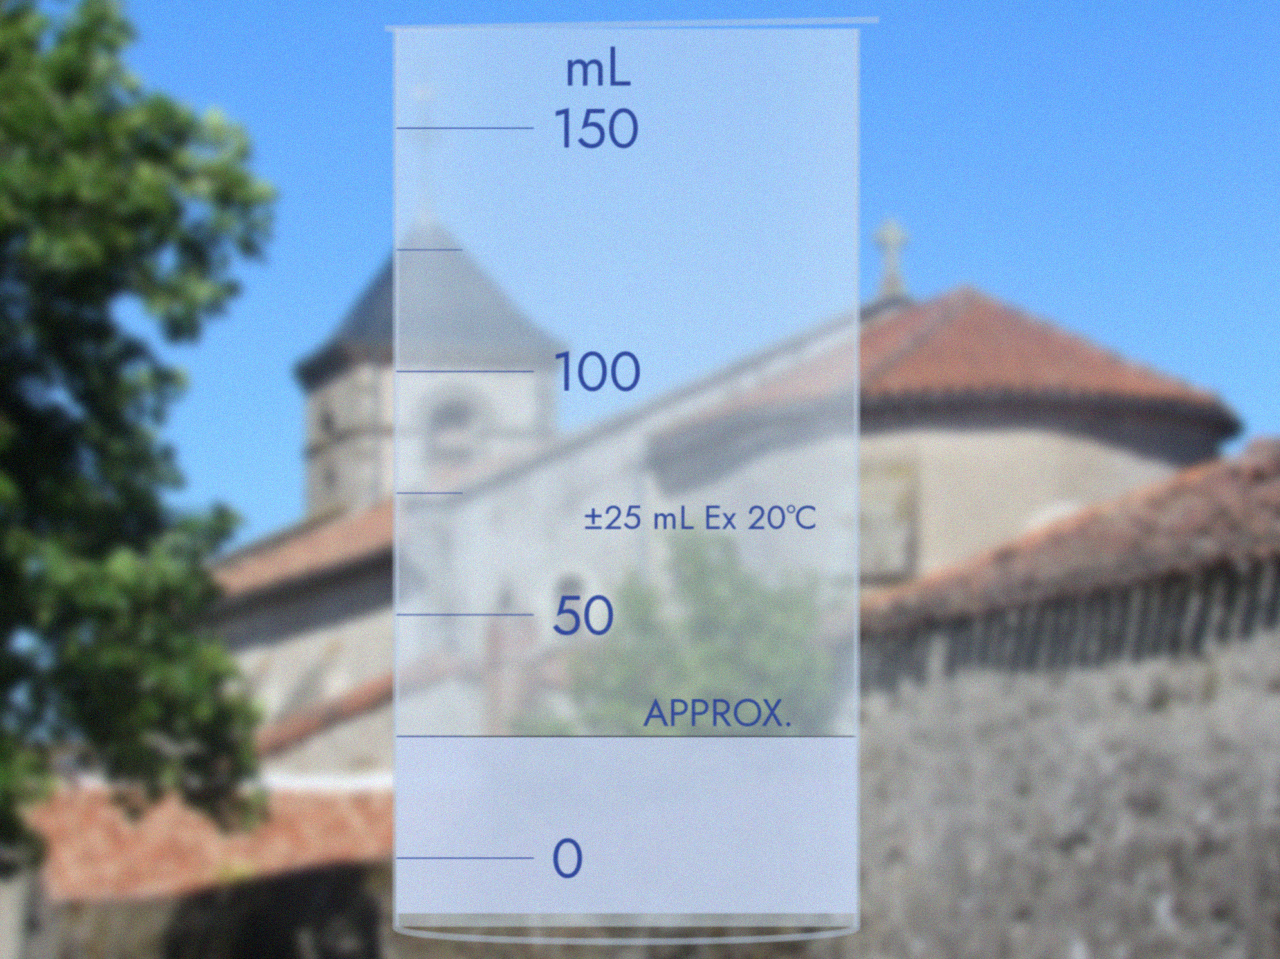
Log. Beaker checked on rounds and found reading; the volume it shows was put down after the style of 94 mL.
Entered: 25 mL
